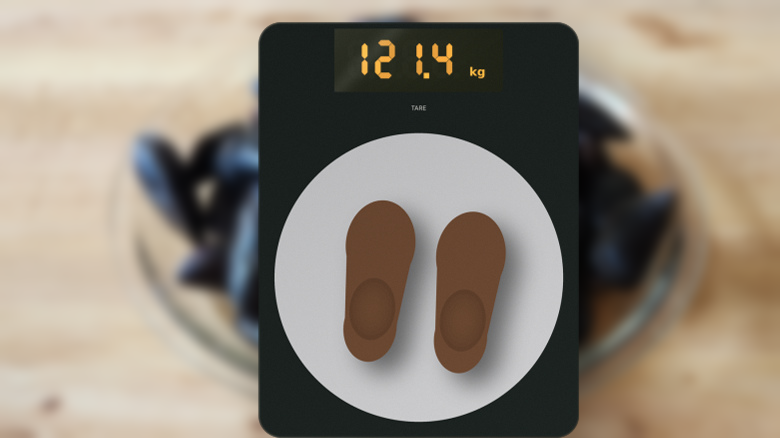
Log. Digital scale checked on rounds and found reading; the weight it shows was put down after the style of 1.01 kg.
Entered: 121.4 kg
